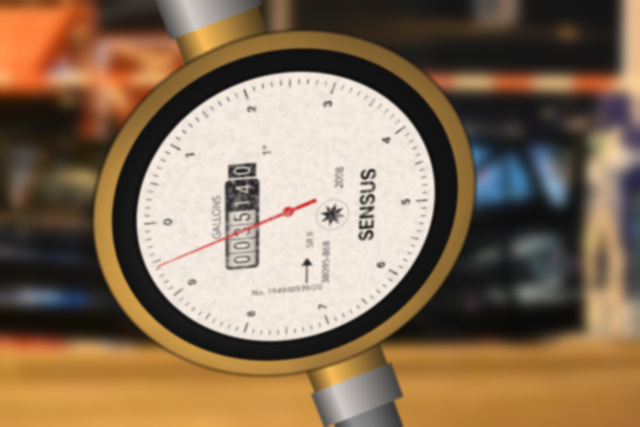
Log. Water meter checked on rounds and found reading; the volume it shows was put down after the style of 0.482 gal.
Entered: 35139.4 gal
